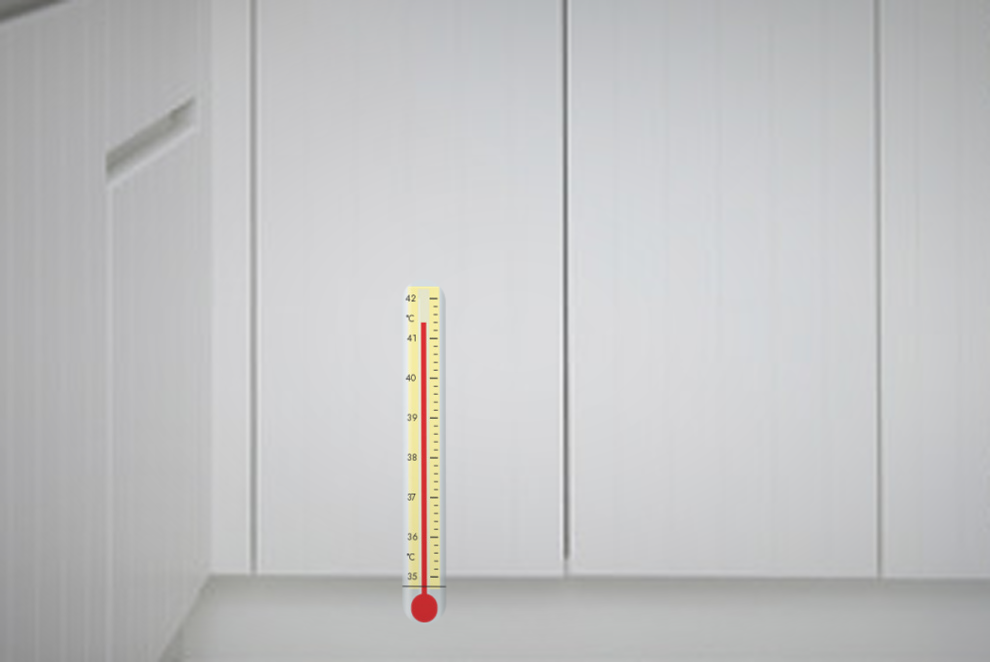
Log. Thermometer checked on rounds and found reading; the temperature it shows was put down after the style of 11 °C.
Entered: 41.4 °C
